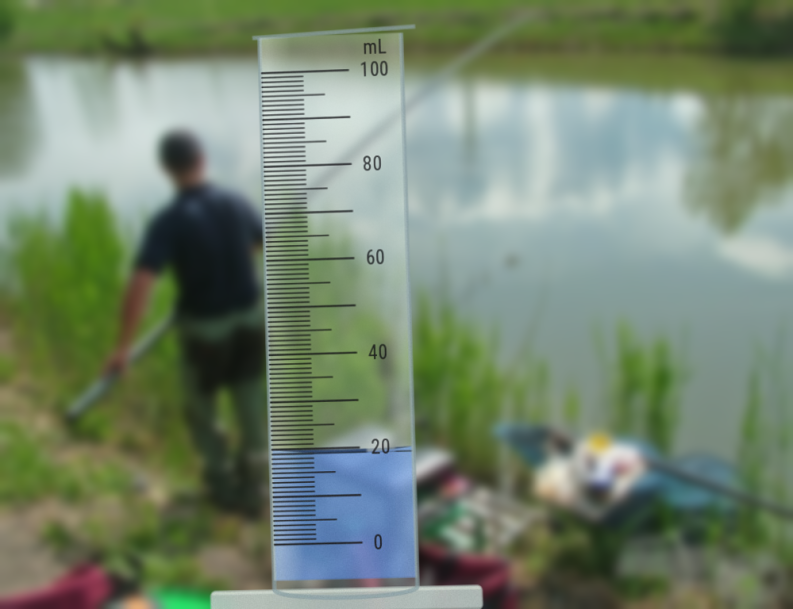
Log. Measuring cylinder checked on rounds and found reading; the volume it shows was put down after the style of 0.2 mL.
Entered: 19 mL
